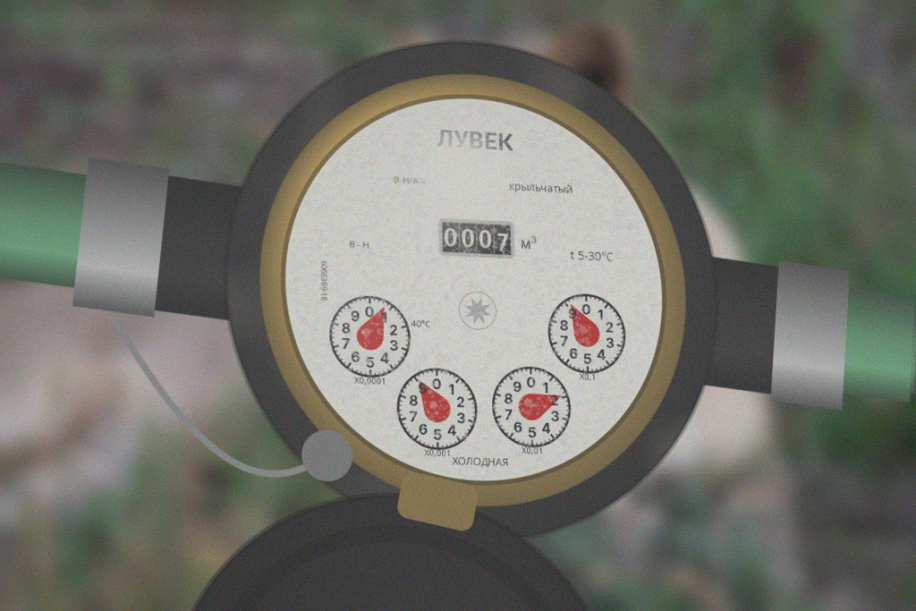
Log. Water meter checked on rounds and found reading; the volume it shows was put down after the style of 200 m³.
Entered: 6.9190 m³
